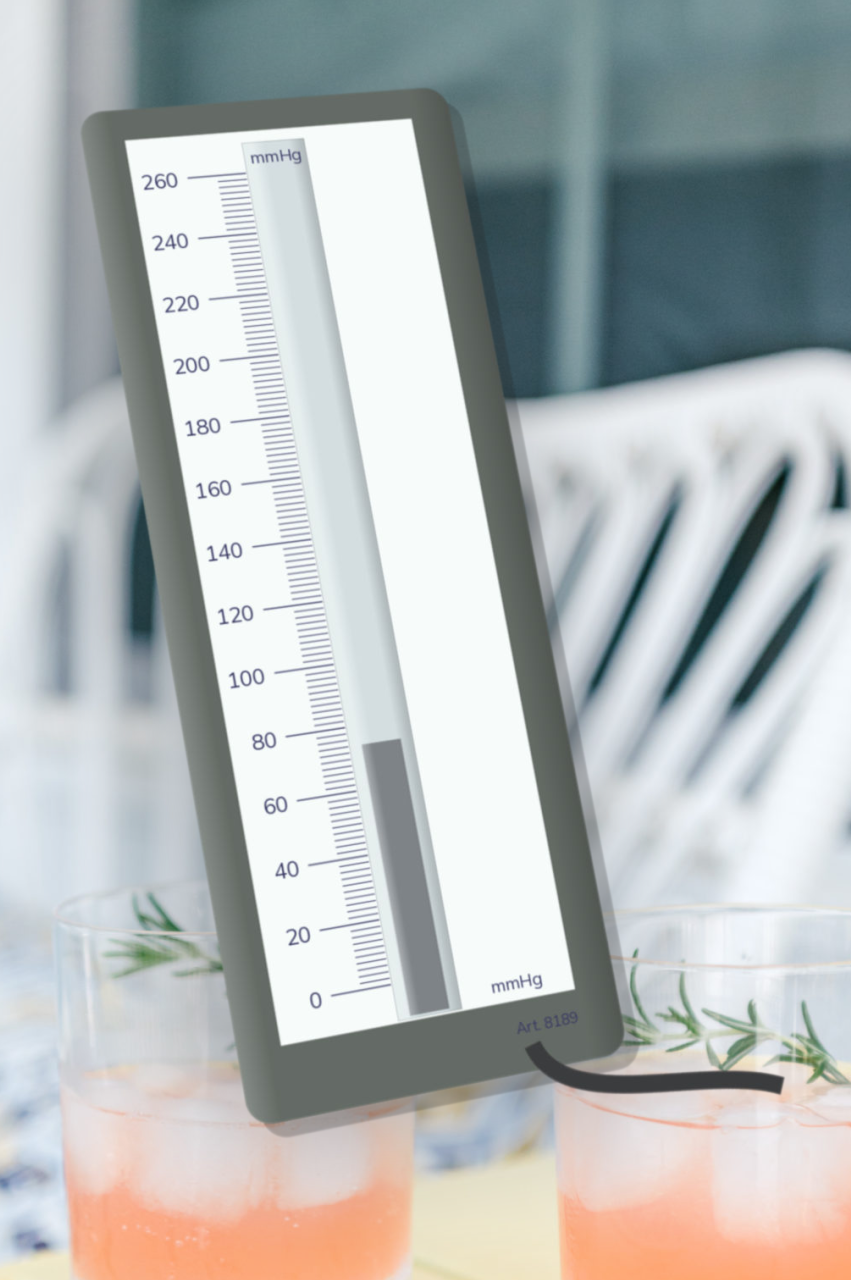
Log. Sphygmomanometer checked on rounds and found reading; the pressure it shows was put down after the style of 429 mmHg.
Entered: 74 mmHg
